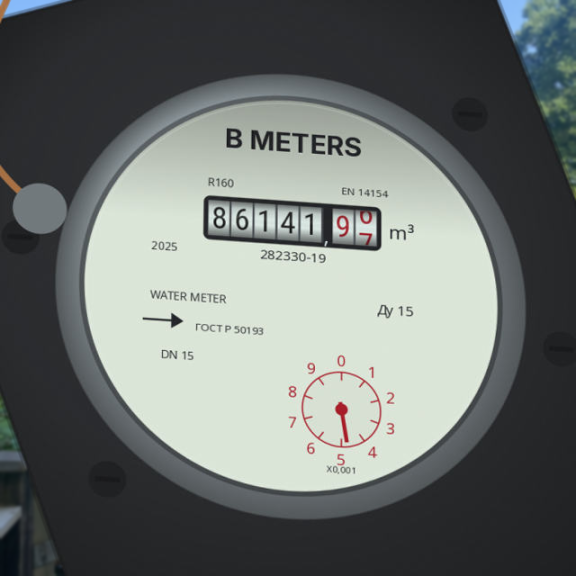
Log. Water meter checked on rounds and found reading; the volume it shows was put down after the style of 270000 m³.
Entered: 86141.964 m³
